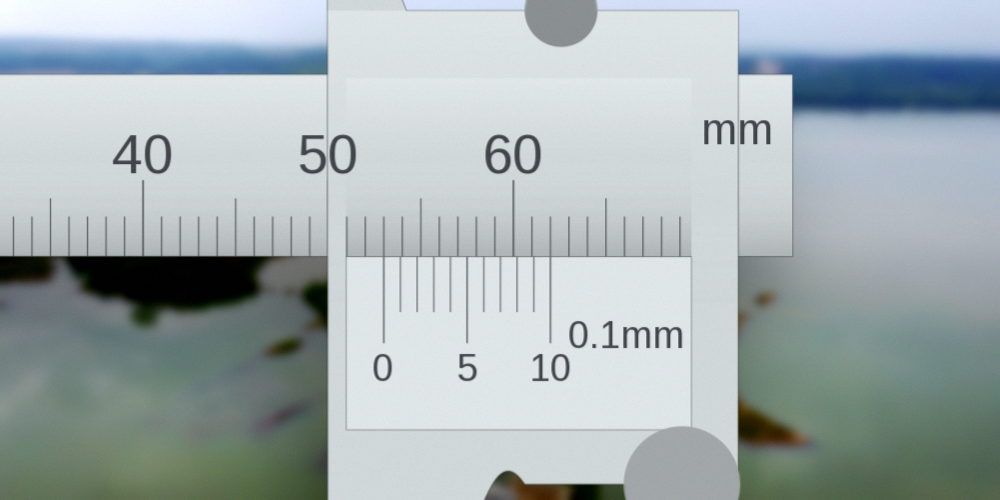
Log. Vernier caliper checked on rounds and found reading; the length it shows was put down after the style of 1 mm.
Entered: 53.0 mm
